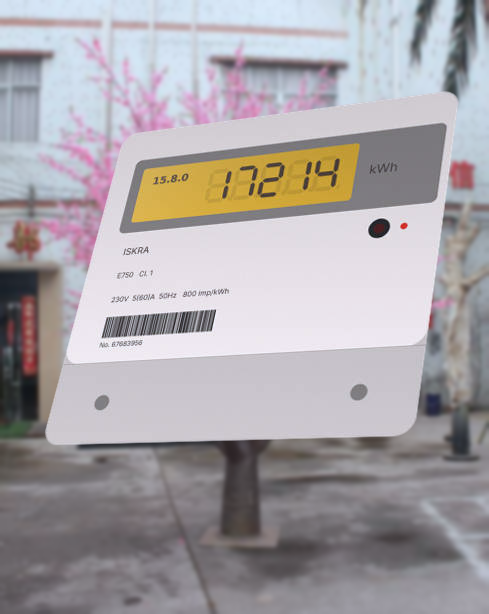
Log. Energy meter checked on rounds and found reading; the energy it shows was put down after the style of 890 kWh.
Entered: 17214 kWh
